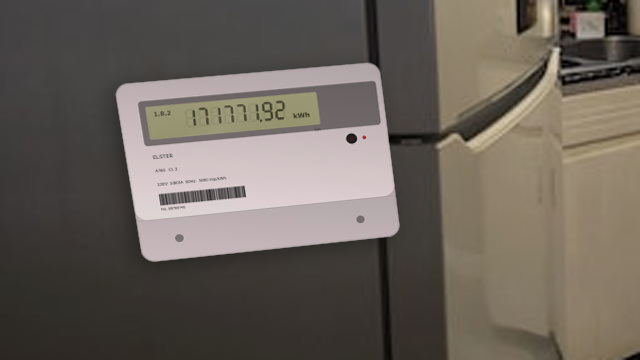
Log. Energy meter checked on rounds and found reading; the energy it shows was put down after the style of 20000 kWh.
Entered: 171771.92 kWh
